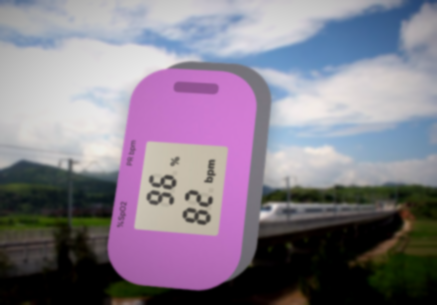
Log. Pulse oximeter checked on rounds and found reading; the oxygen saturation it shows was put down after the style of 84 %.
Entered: 96 %
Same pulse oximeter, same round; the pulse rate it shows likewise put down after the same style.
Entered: 82 bpm
